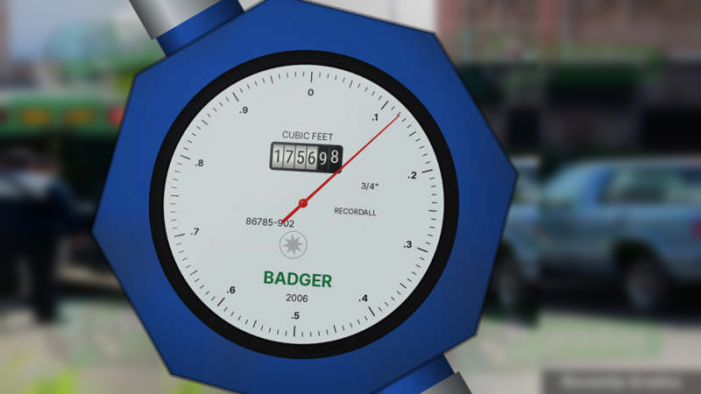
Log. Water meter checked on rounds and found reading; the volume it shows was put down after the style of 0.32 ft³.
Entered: 175698.12 ft³
